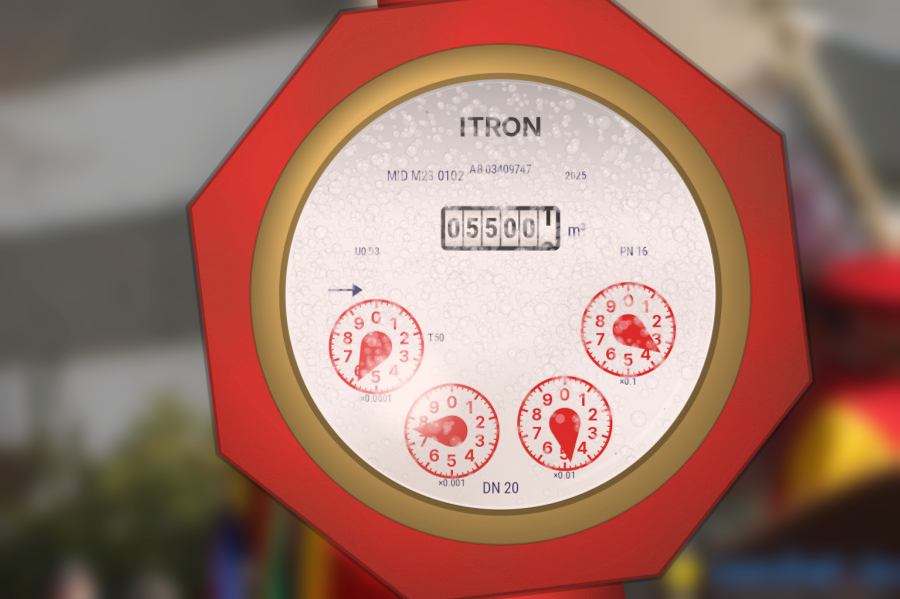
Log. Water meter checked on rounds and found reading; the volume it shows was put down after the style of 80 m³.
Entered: 55001.3475 m³
